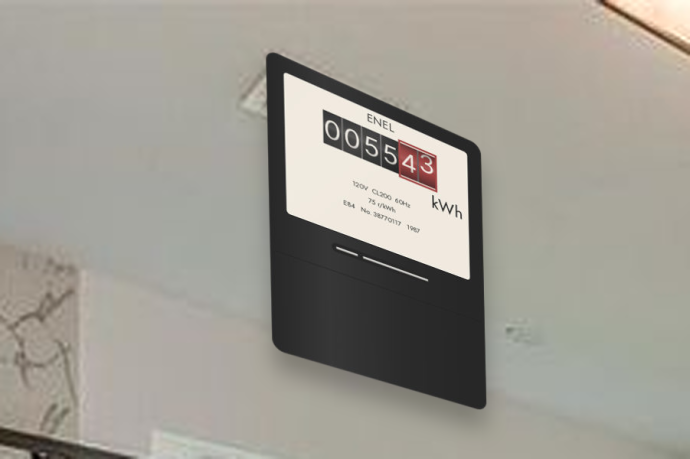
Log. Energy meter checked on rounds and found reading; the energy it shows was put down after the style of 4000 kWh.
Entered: 55.43 kWh
